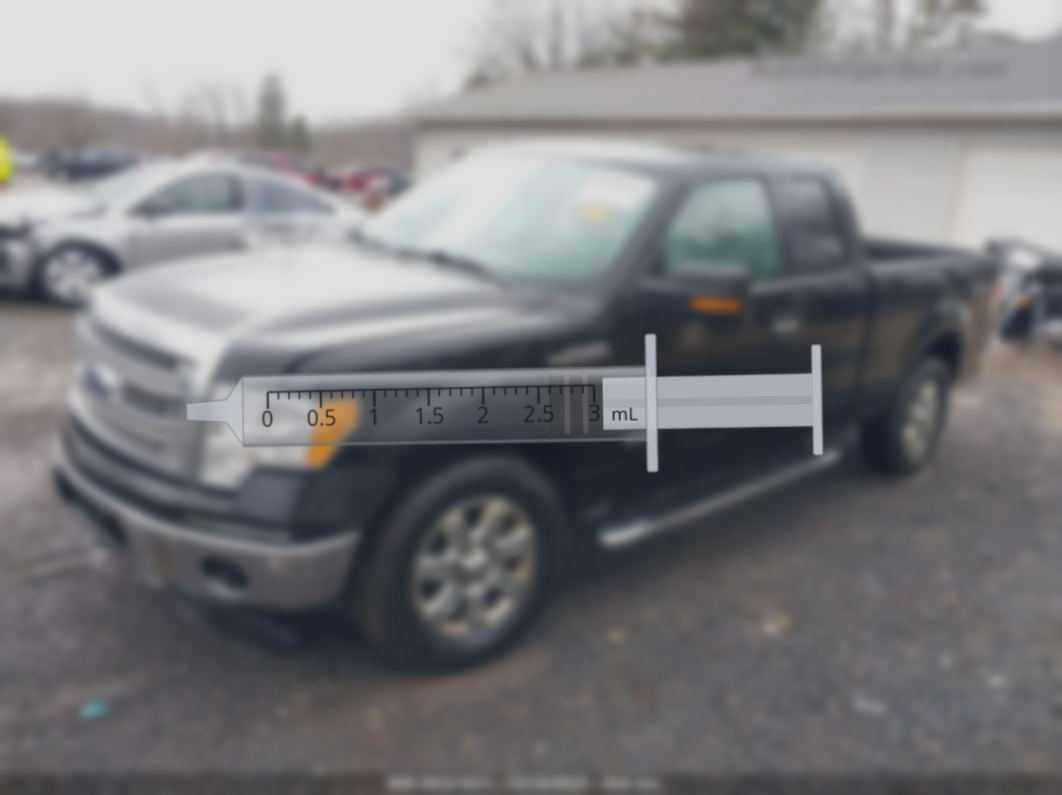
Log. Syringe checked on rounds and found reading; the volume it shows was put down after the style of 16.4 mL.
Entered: 2.6 mL
